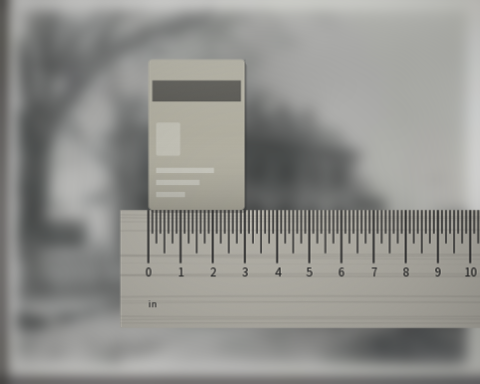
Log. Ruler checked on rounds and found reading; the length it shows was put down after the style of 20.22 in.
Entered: 3 in
